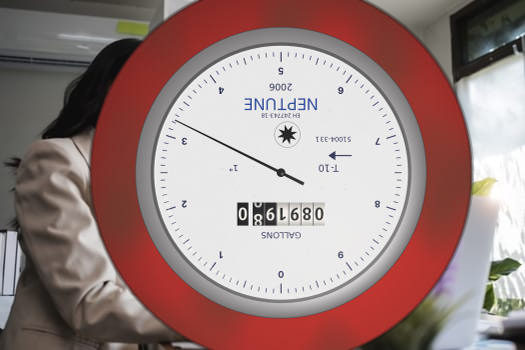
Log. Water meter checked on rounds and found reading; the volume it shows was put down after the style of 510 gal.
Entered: 891983.2 gal
